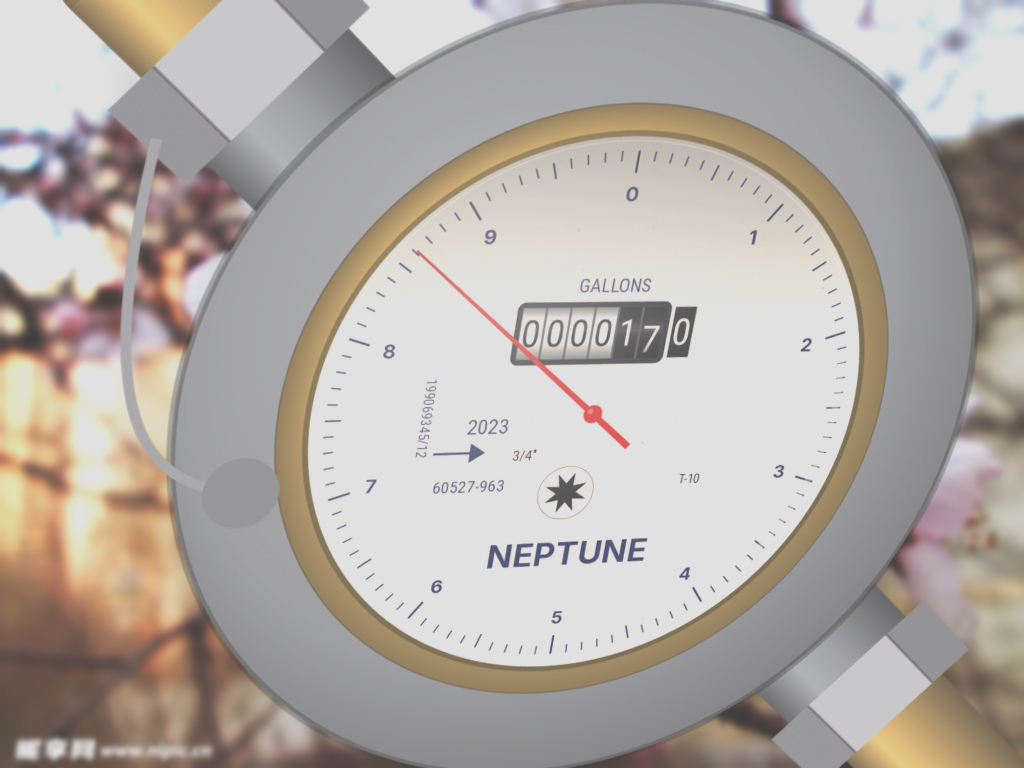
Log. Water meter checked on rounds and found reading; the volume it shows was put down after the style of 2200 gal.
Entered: 168.6 gal
